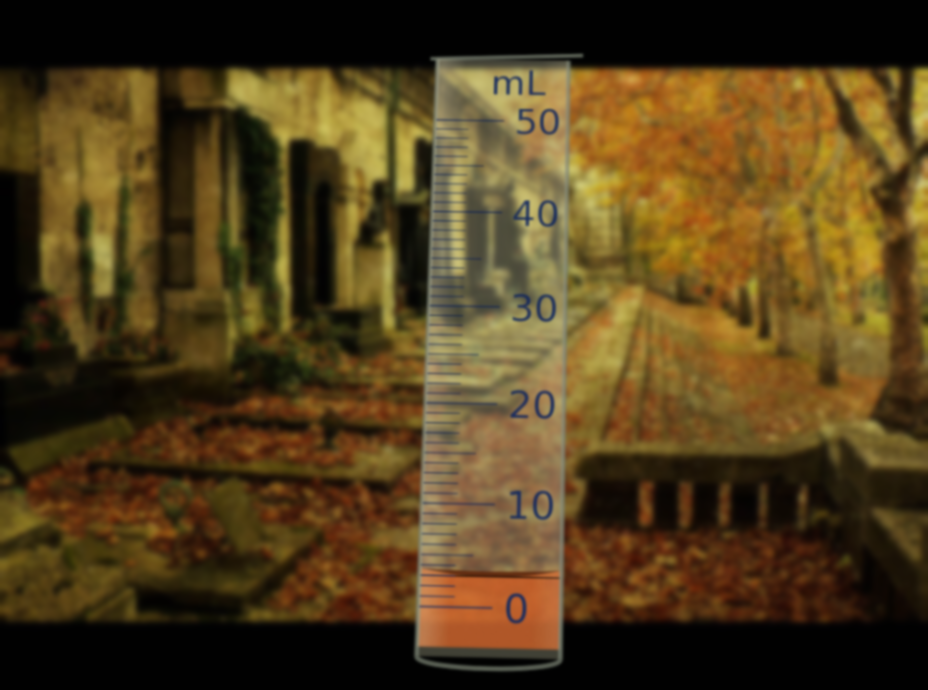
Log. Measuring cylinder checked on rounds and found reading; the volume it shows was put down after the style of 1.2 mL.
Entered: 3 mL
